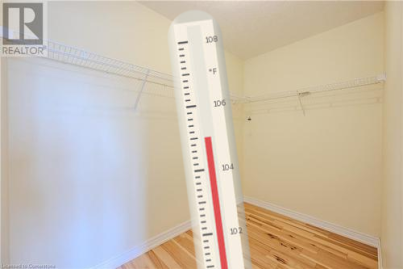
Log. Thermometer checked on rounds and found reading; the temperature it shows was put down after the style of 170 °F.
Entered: 105 °F
